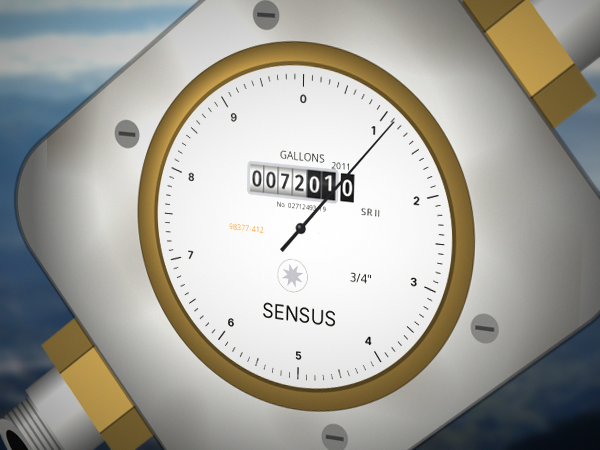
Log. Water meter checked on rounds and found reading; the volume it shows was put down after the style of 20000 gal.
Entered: 72011.1 gal
